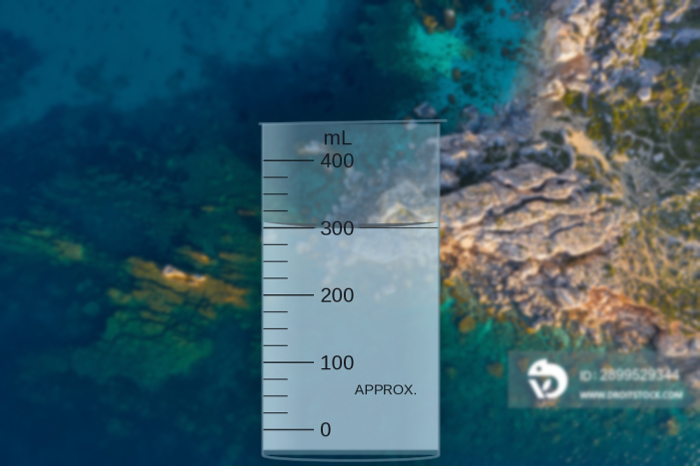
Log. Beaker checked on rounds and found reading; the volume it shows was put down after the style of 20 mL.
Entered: 300 mL
